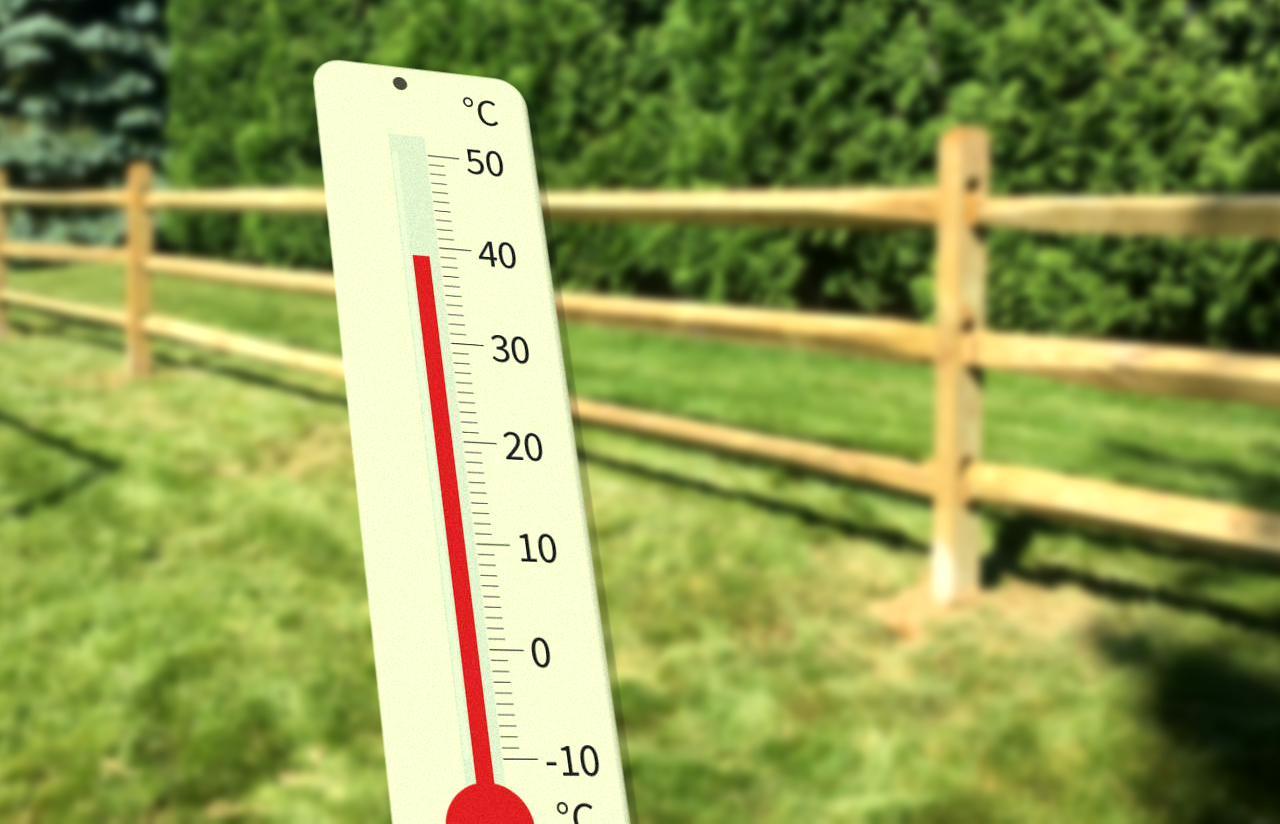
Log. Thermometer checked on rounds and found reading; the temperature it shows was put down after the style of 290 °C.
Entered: 39 °C
